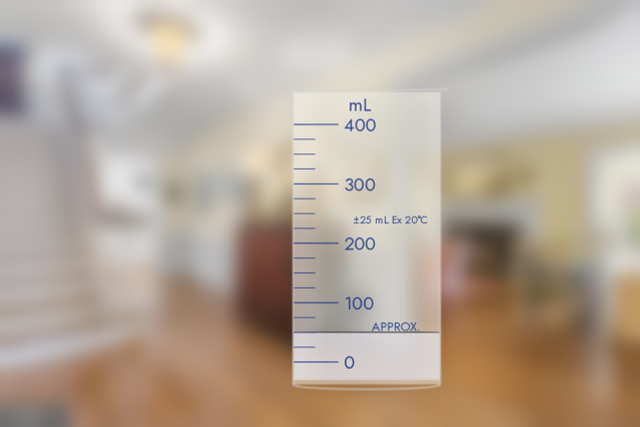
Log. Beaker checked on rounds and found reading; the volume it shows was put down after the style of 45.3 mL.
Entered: 50 mL
